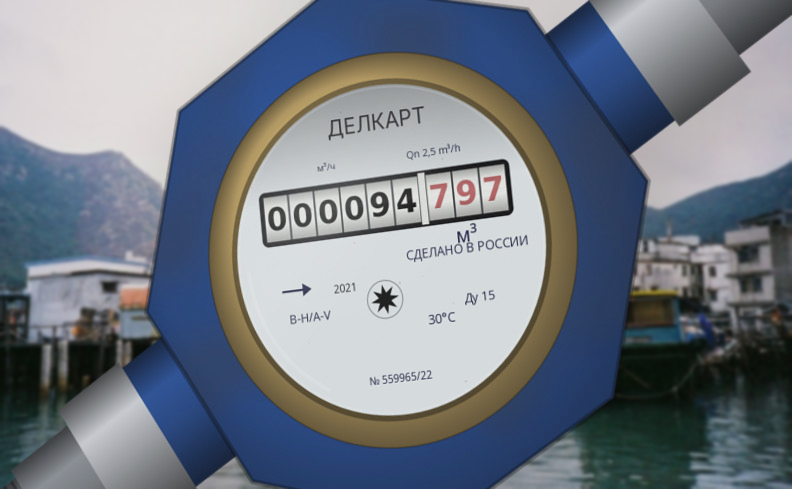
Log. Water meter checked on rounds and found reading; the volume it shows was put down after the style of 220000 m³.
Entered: 94.797 m³
